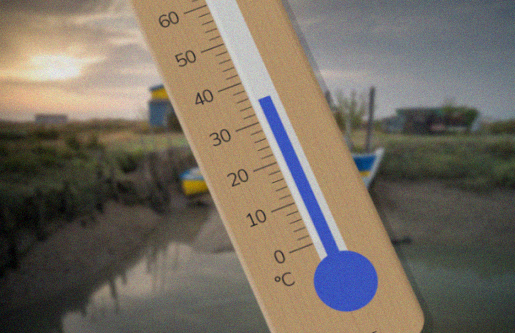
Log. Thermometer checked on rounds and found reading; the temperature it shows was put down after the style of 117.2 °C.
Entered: 35 °C
